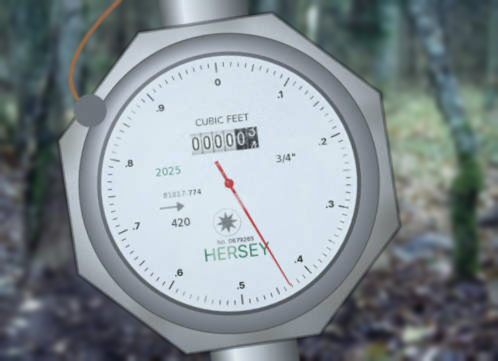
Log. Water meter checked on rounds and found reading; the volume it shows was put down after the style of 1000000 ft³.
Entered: 3.43 ft³
